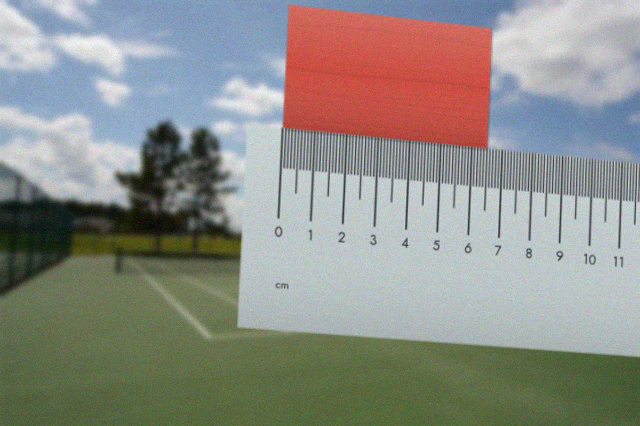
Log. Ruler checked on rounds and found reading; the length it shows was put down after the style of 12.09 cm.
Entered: 6.5 cm
